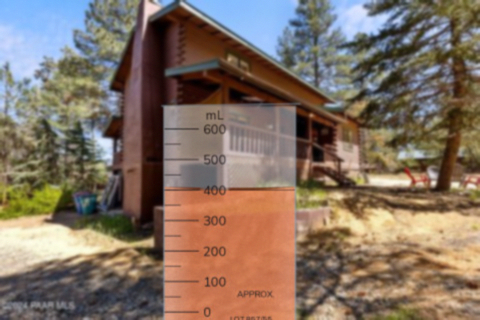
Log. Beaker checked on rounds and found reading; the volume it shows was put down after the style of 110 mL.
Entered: 400 mL
